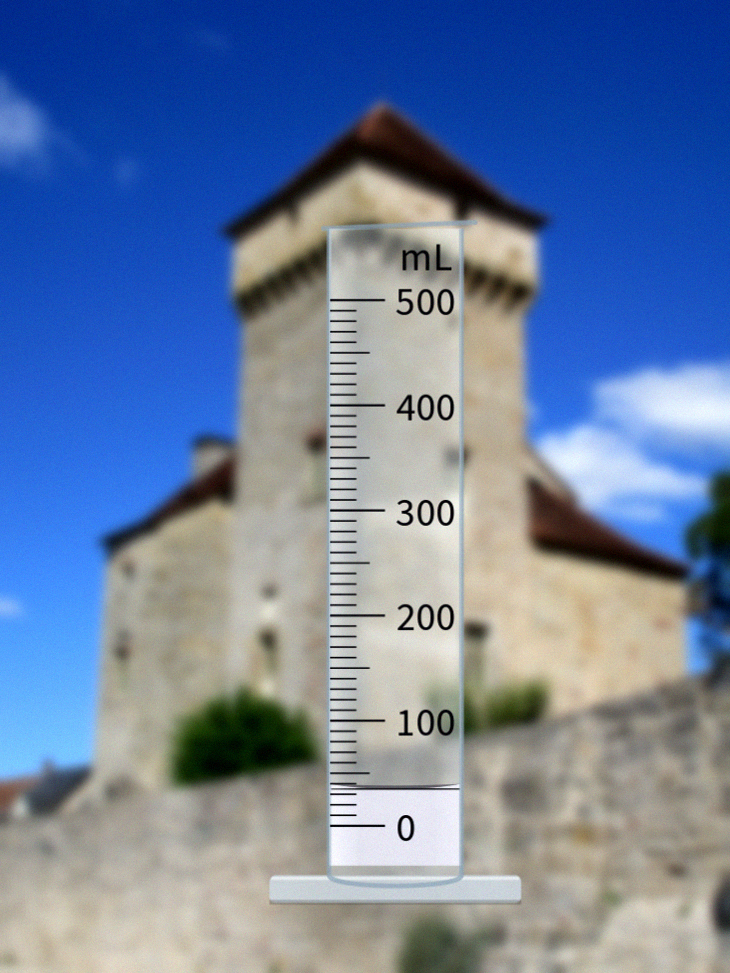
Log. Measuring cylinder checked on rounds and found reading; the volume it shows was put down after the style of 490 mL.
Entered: 35 mL
